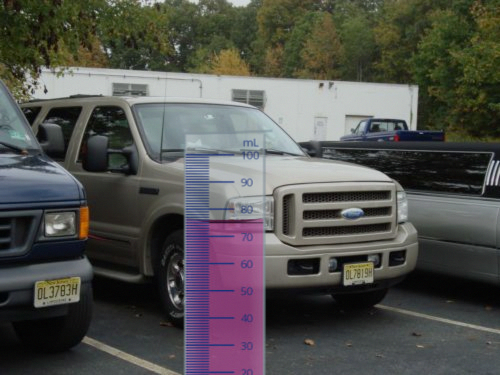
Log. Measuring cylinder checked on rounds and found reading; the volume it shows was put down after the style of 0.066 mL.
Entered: 75 mL
